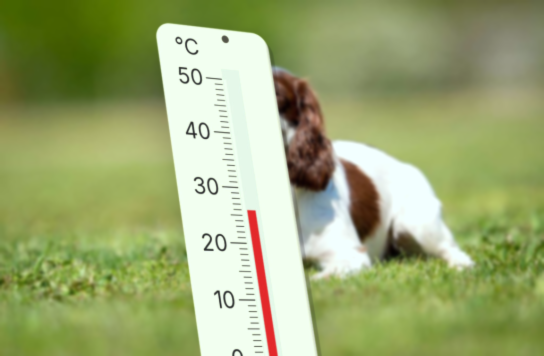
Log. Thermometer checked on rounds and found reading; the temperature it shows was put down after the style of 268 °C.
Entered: 26 °C
